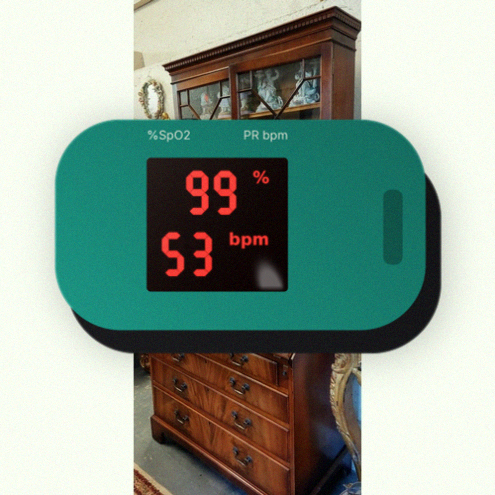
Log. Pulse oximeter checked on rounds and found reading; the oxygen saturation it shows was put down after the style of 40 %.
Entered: 99 %
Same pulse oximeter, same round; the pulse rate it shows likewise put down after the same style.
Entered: 53 bpm
